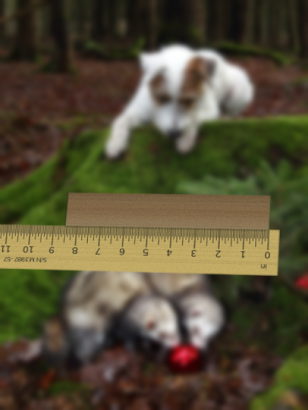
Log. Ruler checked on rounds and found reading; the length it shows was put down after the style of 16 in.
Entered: 8.5 in
